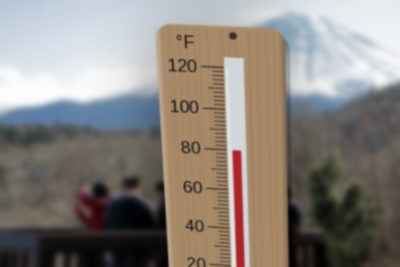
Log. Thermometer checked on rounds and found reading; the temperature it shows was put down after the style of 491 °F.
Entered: 80 °F
